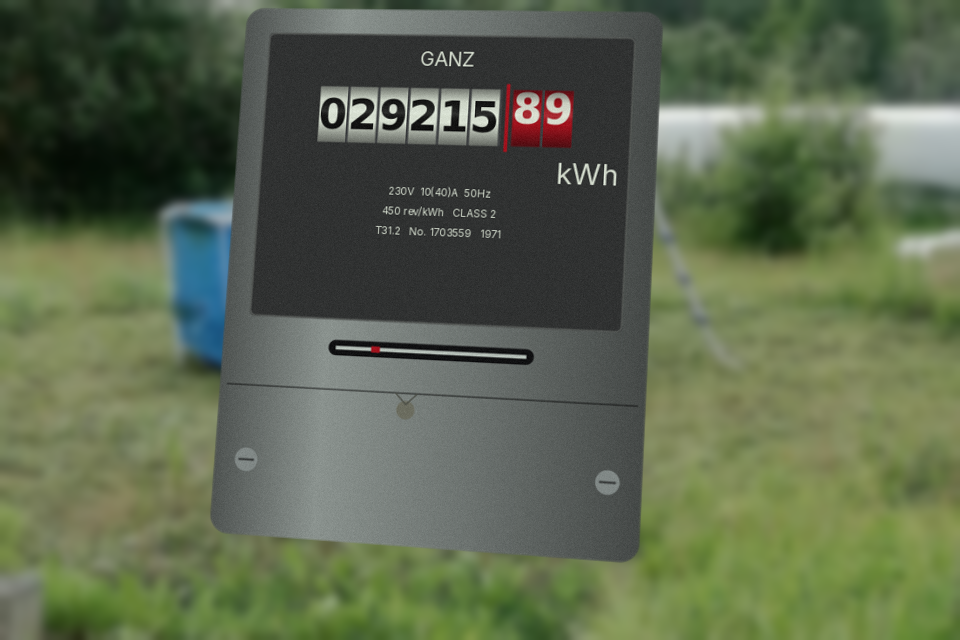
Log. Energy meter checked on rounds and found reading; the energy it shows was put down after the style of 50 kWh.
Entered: 29215.89 kWh
